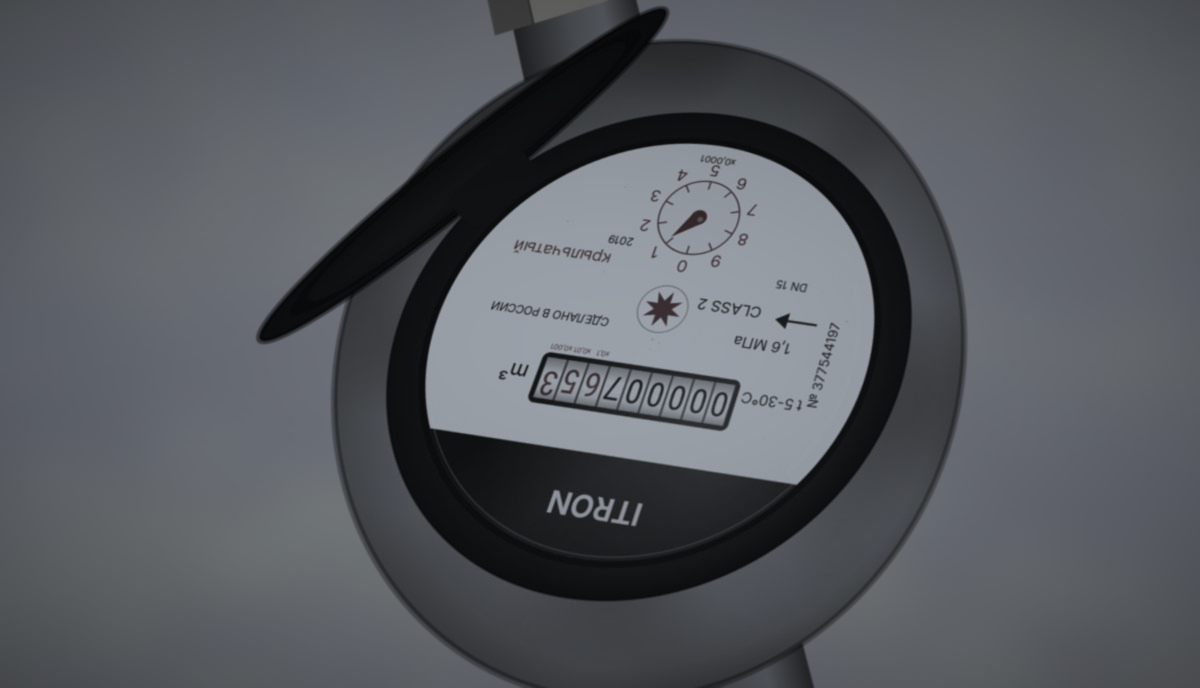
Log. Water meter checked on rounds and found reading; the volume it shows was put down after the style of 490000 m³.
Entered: 7.6531 m³
